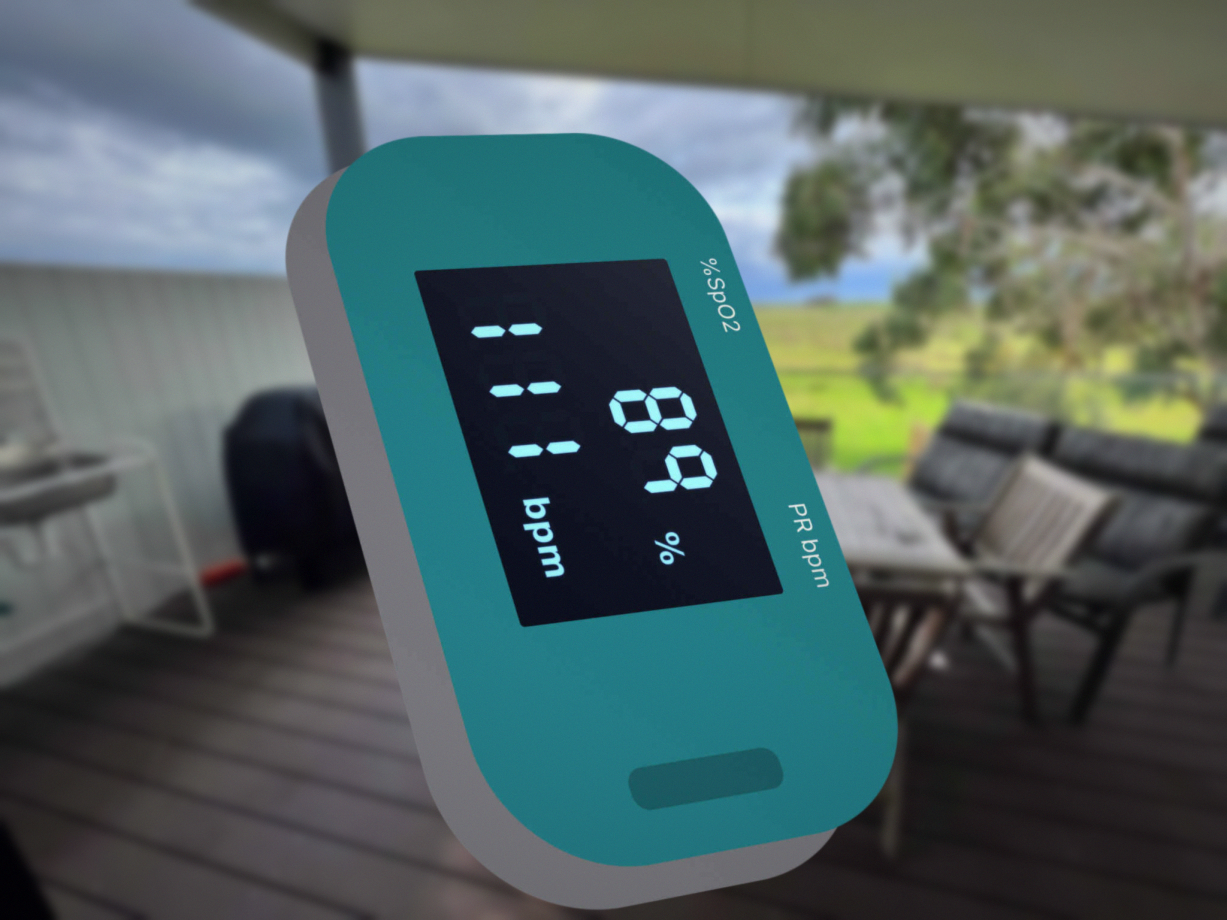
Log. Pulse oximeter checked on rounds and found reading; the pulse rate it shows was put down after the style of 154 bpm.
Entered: 111 bpm
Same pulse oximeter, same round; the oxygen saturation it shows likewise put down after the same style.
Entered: 89 %
